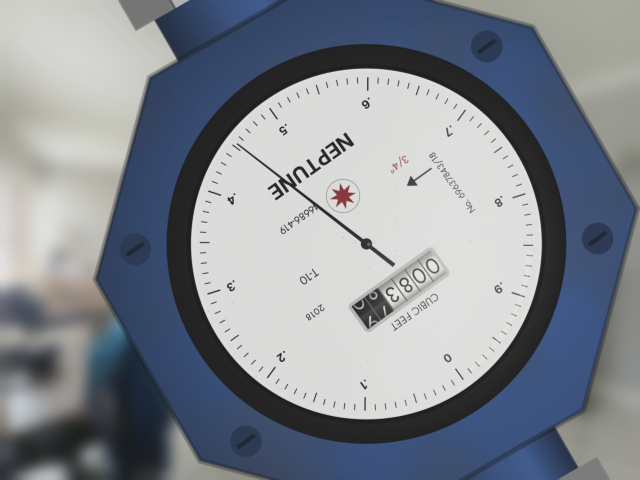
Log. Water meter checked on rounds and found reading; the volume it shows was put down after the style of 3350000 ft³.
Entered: 8379.45 ft³
